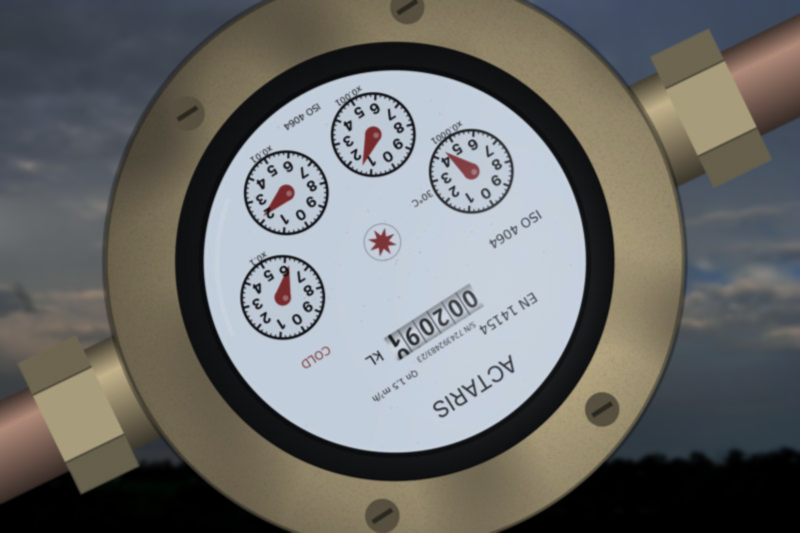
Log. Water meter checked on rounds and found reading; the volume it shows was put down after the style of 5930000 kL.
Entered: 2090.6214 kL
